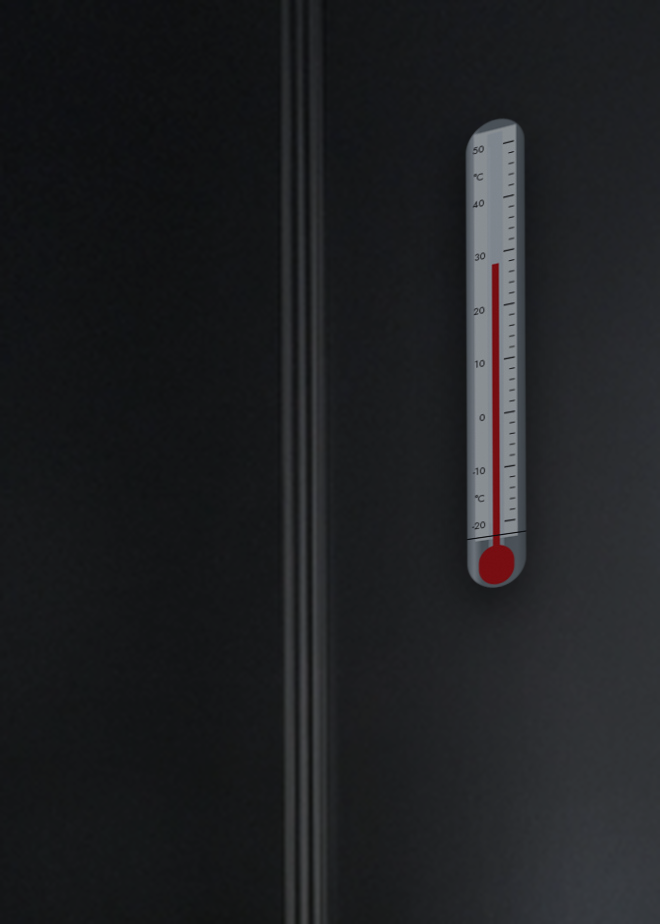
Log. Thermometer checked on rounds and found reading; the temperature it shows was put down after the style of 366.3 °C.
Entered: 28 °C
